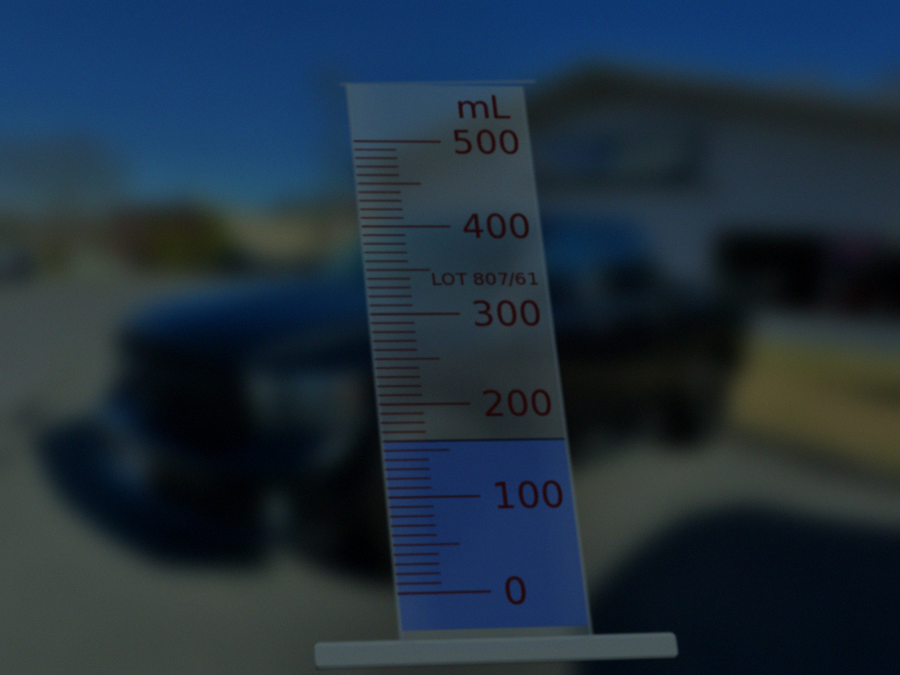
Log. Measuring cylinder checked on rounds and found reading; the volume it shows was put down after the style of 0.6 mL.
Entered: 160 mL
